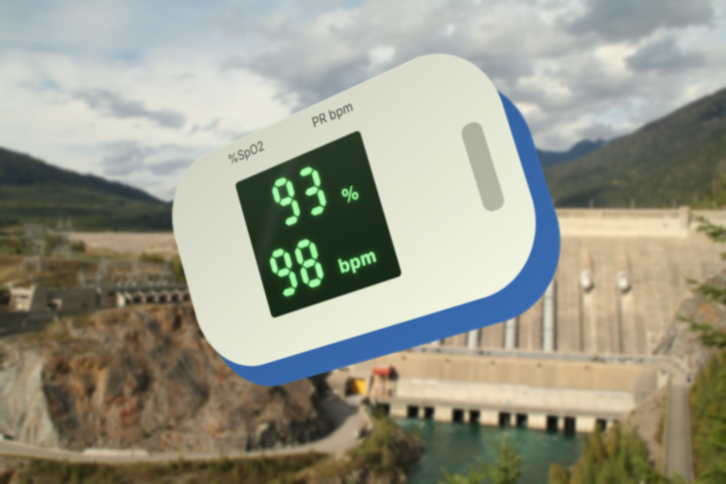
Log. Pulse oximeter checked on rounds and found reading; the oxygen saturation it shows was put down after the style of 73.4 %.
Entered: 93 %
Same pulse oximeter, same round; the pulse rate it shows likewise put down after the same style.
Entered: 98 bpm
